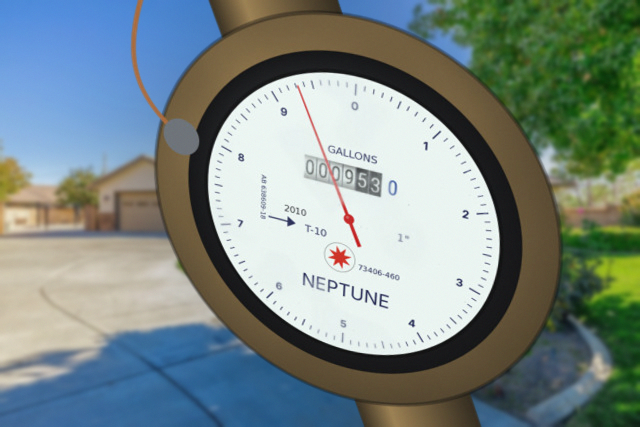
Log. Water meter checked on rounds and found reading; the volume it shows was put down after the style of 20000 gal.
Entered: 9529.3 gal
